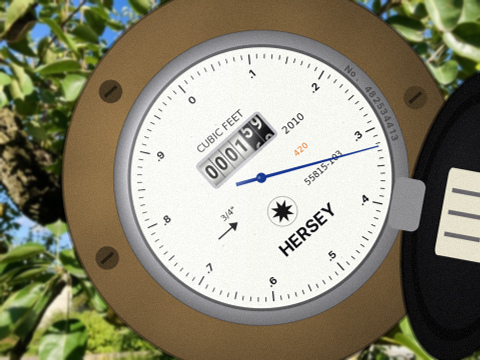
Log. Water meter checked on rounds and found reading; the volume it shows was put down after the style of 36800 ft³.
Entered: 159.32 ft³
